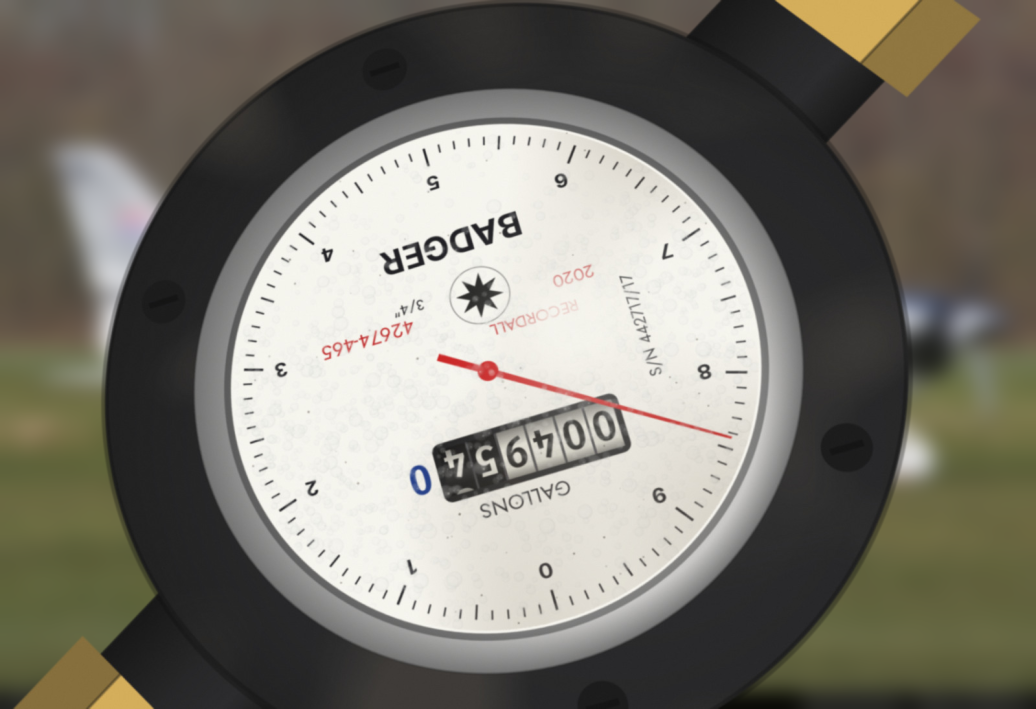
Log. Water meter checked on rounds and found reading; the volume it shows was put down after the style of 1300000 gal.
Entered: 49538.4 gal
